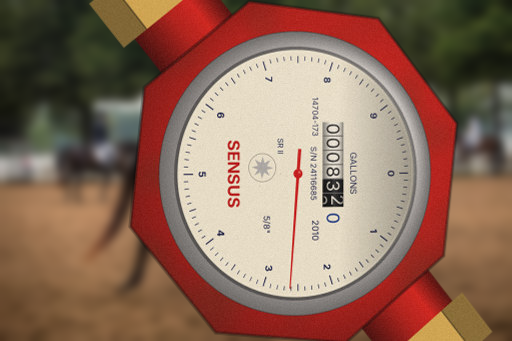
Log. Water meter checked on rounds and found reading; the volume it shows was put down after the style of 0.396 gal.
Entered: 8322.6 gal
